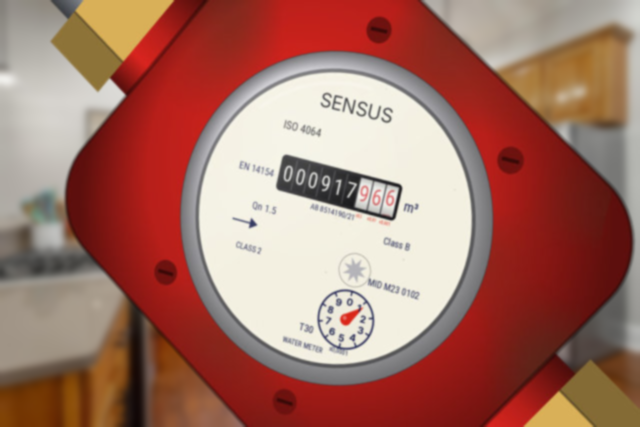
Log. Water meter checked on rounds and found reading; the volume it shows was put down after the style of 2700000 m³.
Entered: 917.9661 m³
